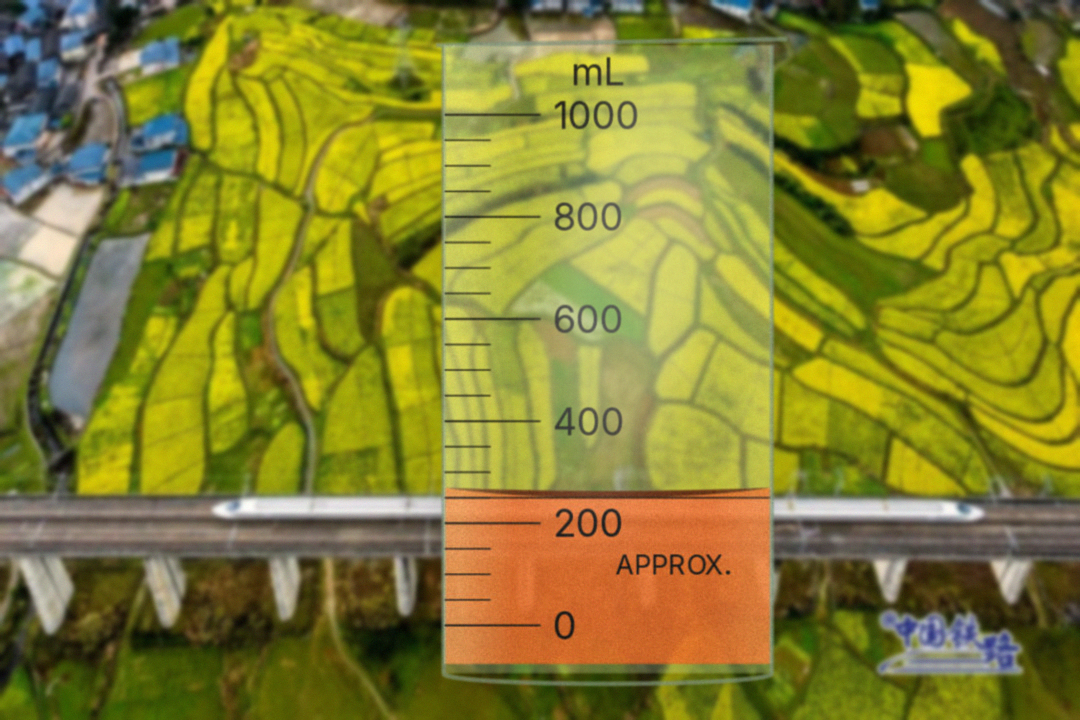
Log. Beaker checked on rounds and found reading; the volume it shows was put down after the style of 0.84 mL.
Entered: 250 mL
